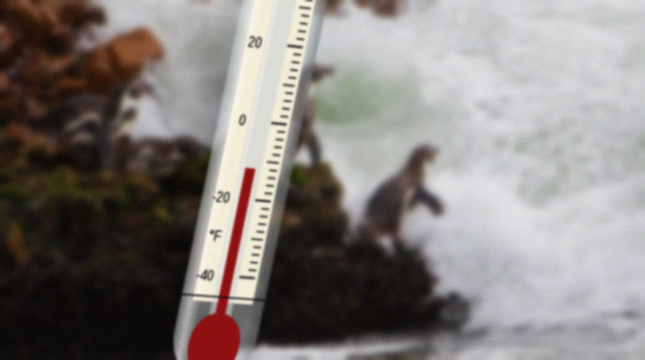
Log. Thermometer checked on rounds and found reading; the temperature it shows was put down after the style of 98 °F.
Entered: -12 °F
